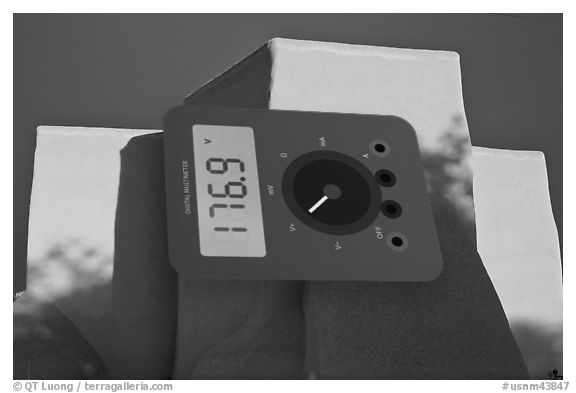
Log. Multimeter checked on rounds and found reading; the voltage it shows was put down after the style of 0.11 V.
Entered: 176.9 V
